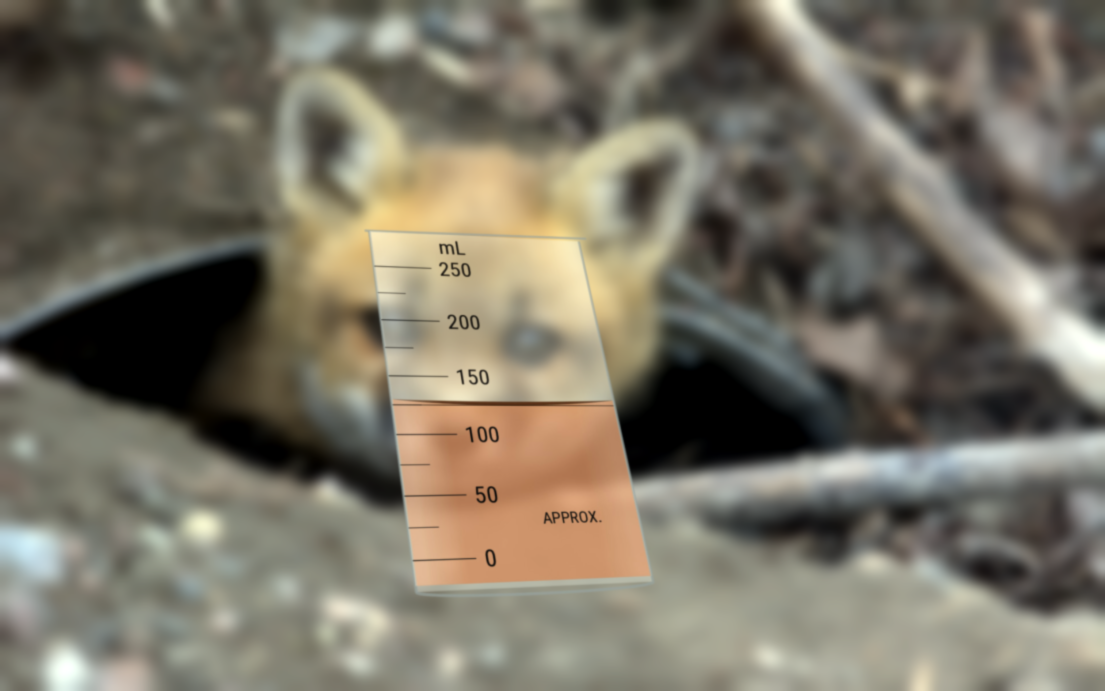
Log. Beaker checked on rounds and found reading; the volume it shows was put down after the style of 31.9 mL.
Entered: 125 mL
